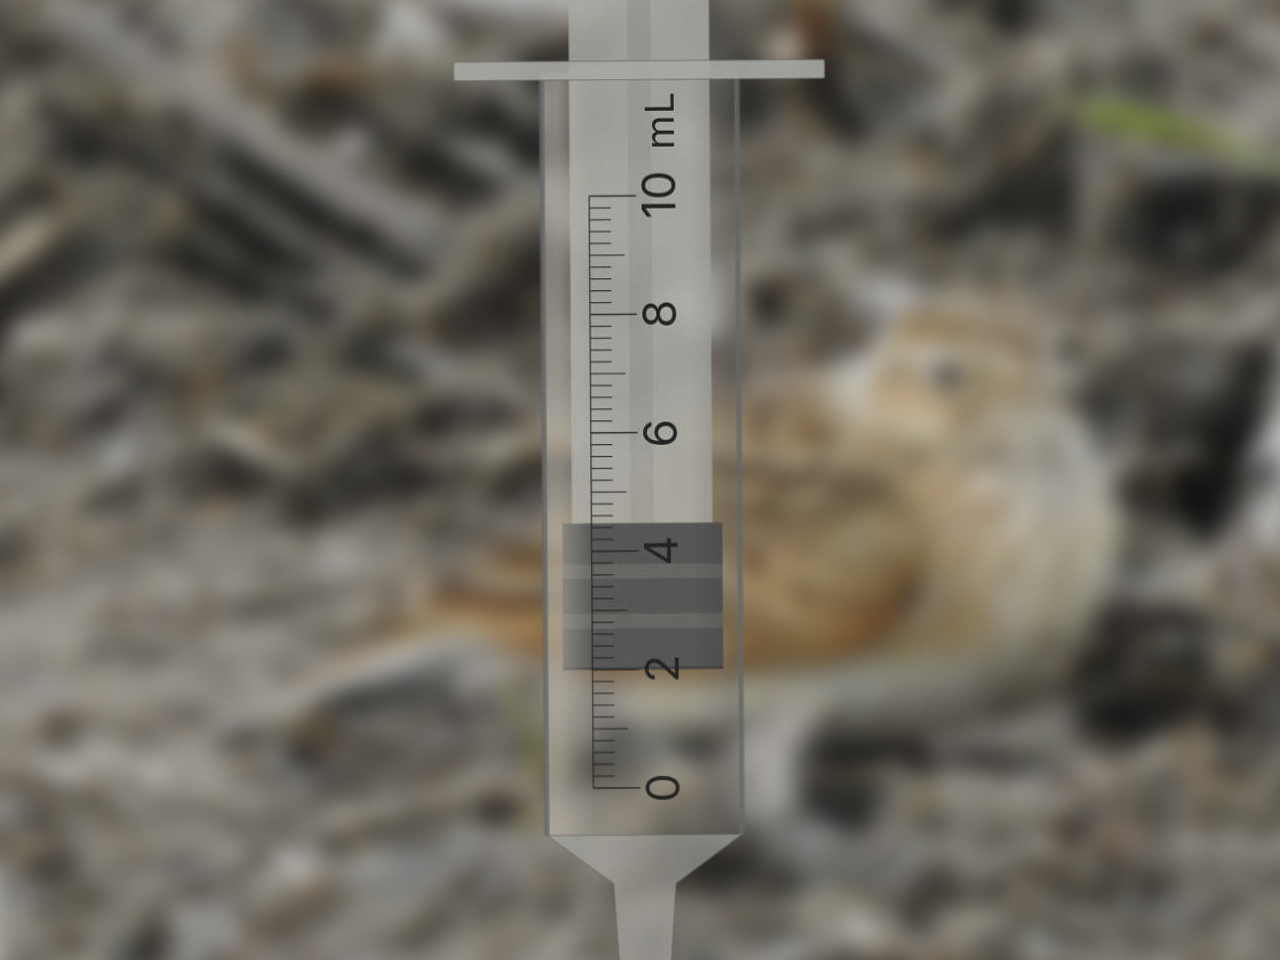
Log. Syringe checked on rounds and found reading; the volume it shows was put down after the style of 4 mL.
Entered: 2 mL
